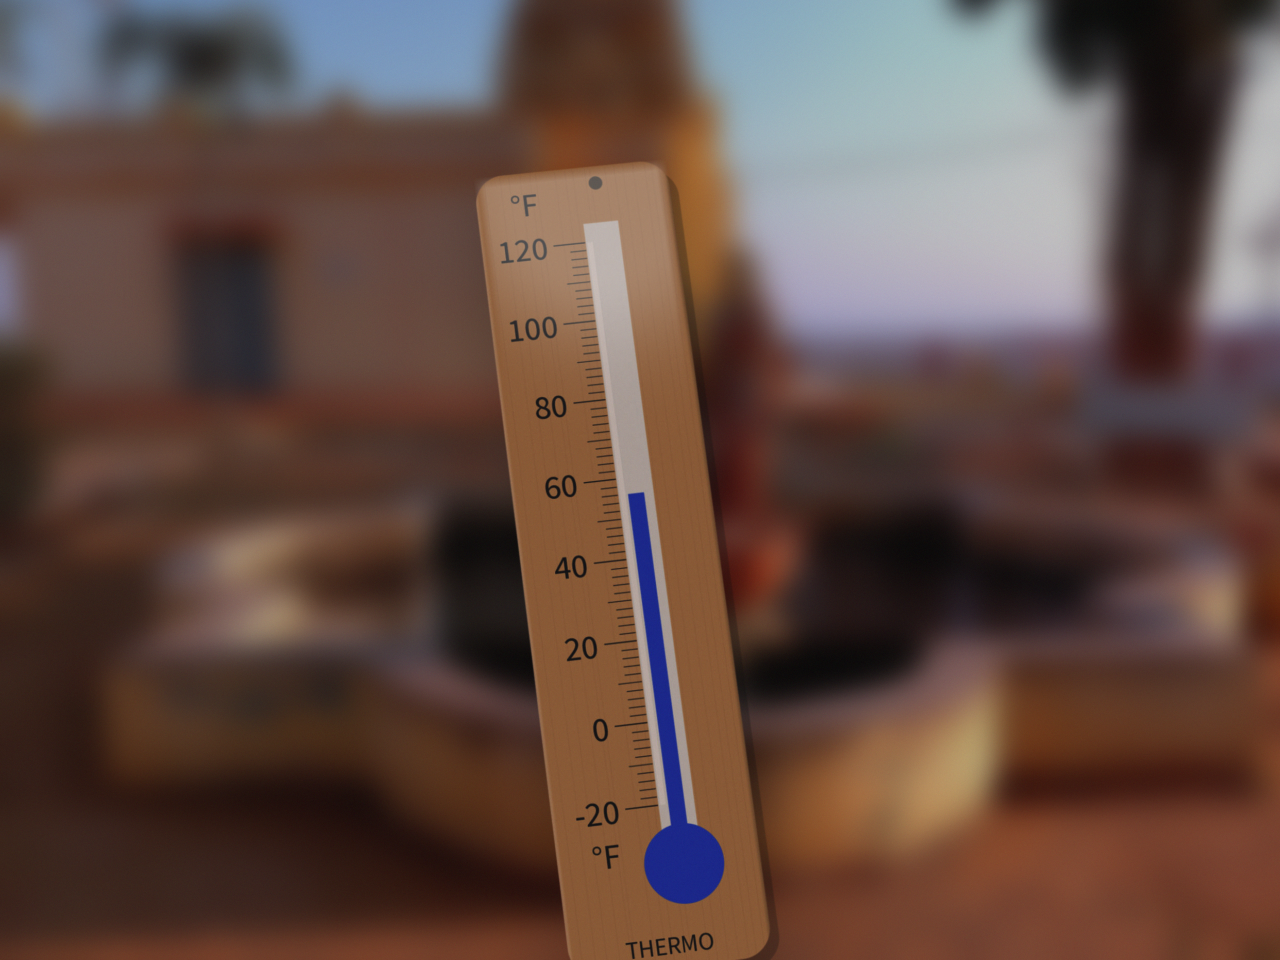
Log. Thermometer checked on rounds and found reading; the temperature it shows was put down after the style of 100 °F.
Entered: 56 °F
